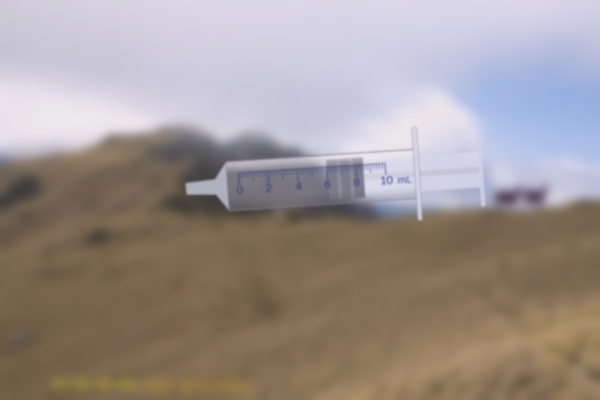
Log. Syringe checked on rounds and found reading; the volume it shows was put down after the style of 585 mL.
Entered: 6 mL
